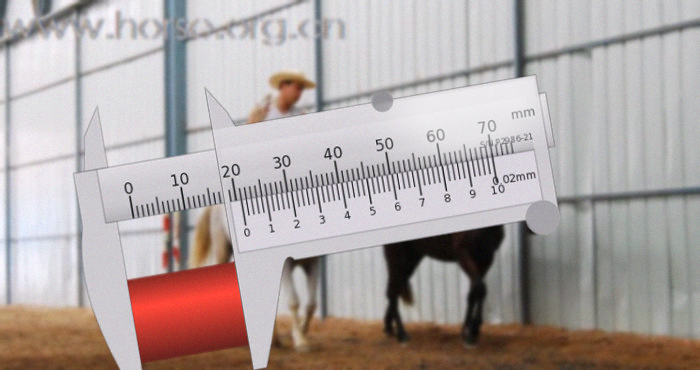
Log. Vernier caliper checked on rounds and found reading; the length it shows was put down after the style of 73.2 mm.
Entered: 21.0 mm
